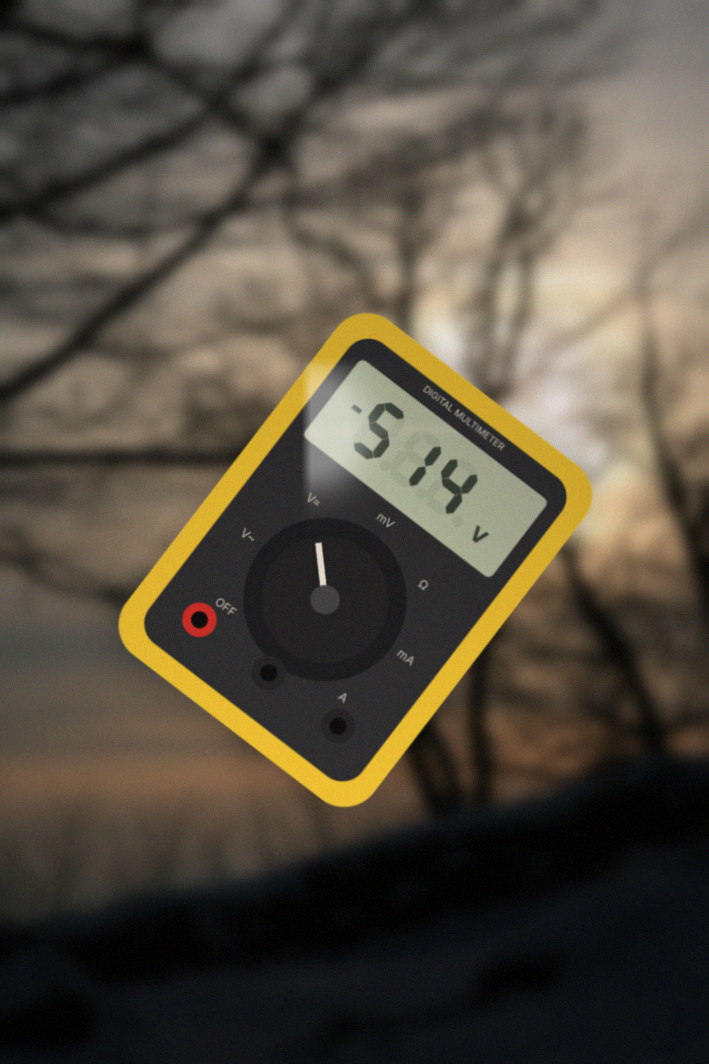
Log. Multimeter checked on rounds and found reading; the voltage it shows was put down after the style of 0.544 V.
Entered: -514 V
